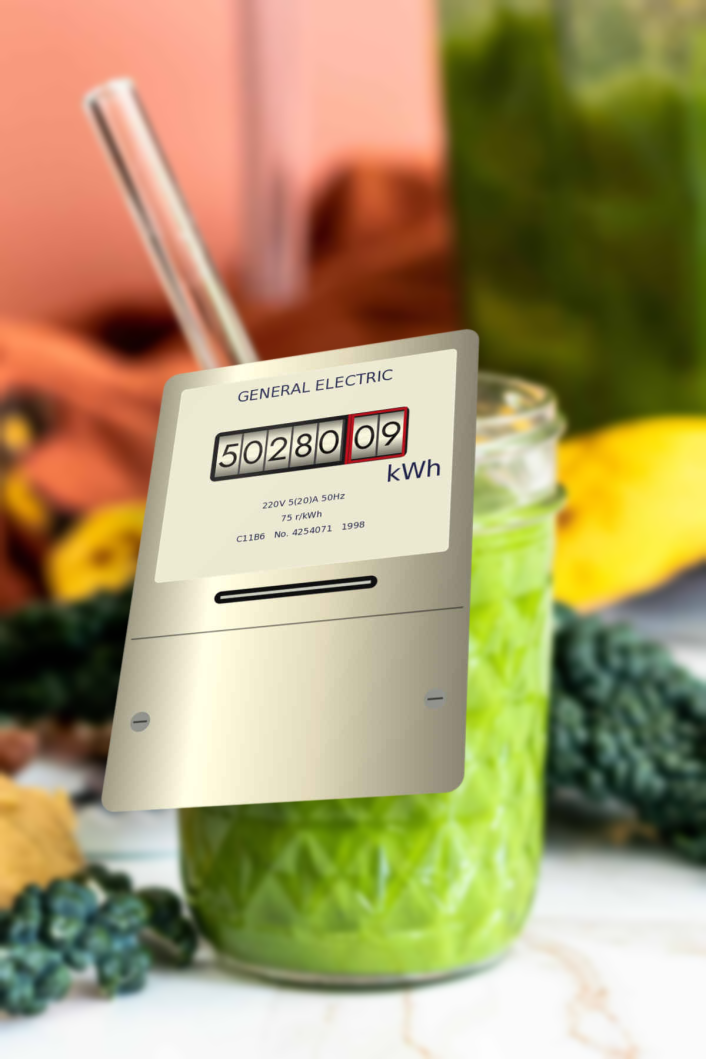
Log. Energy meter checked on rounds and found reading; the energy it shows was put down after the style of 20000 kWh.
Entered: 50280.09 kWh
